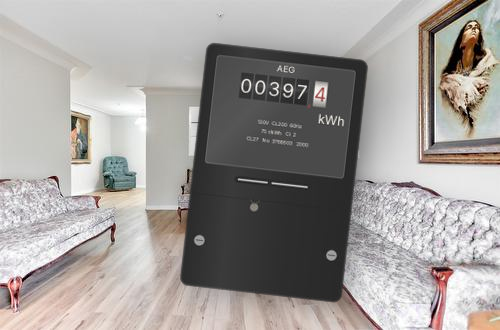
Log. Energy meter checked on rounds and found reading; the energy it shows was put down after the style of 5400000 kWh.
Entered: 397.4 kWh
